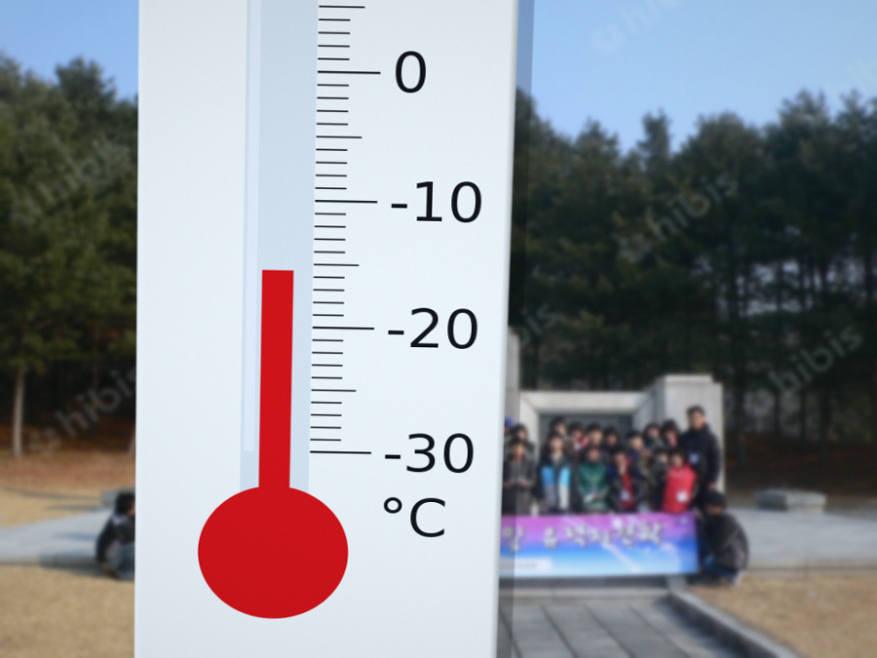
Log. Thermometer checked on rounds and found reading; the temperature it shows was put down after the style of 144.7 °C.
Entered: -15.5 °C
